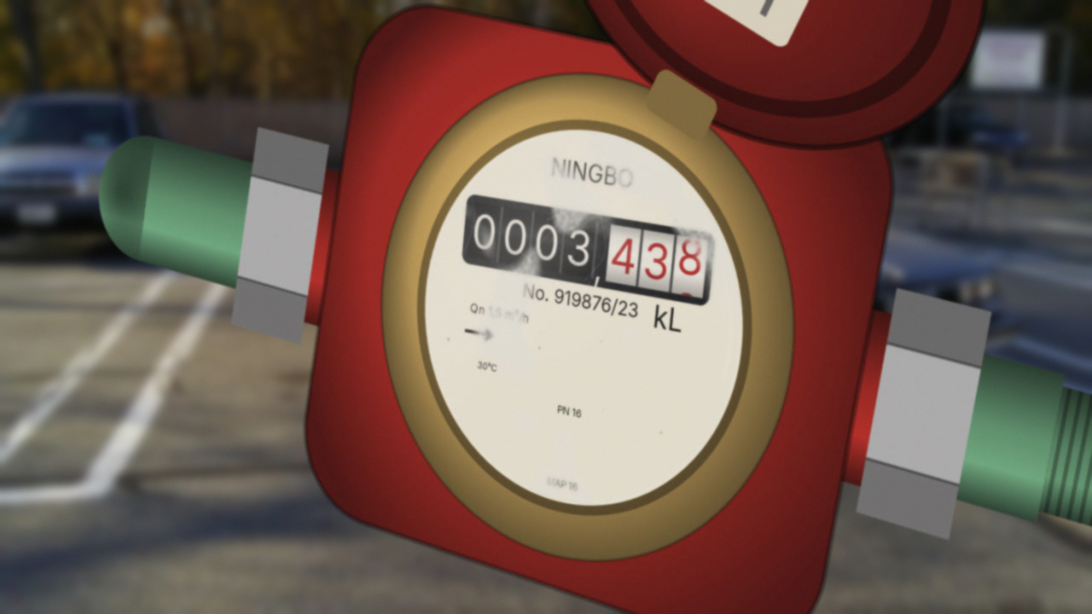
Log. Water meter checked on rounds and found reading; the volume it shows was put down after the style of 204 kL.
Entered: 3.438 kL
